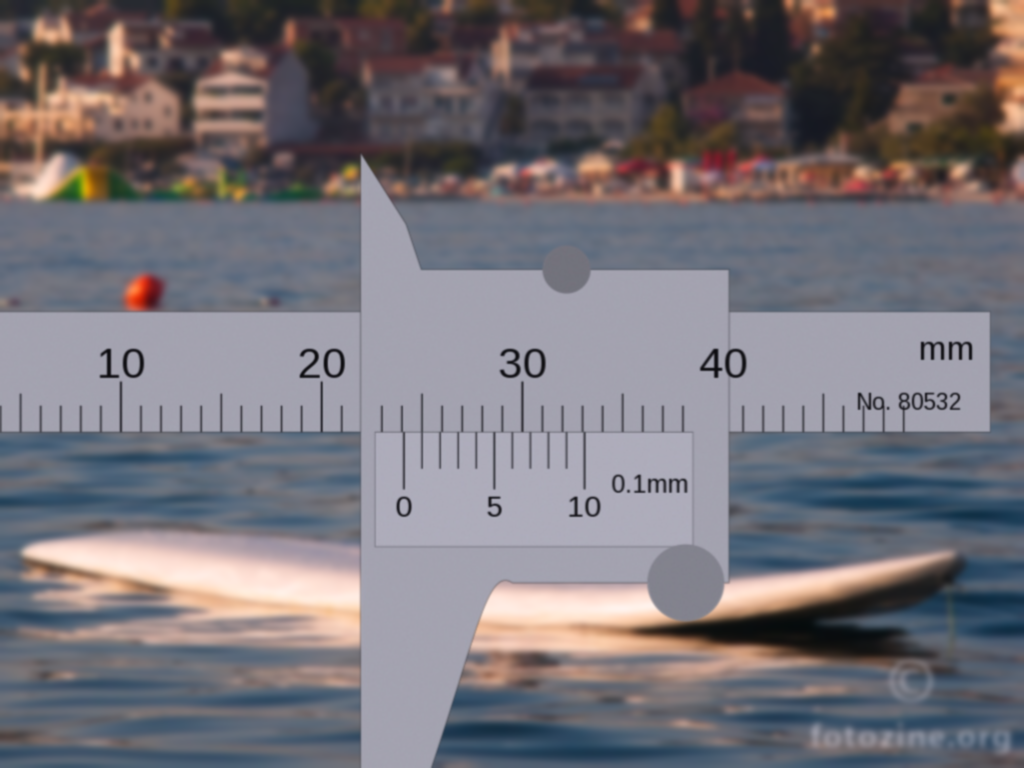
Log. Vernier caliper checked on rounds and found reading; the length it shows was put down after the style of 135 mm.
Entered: 24.1 mm
